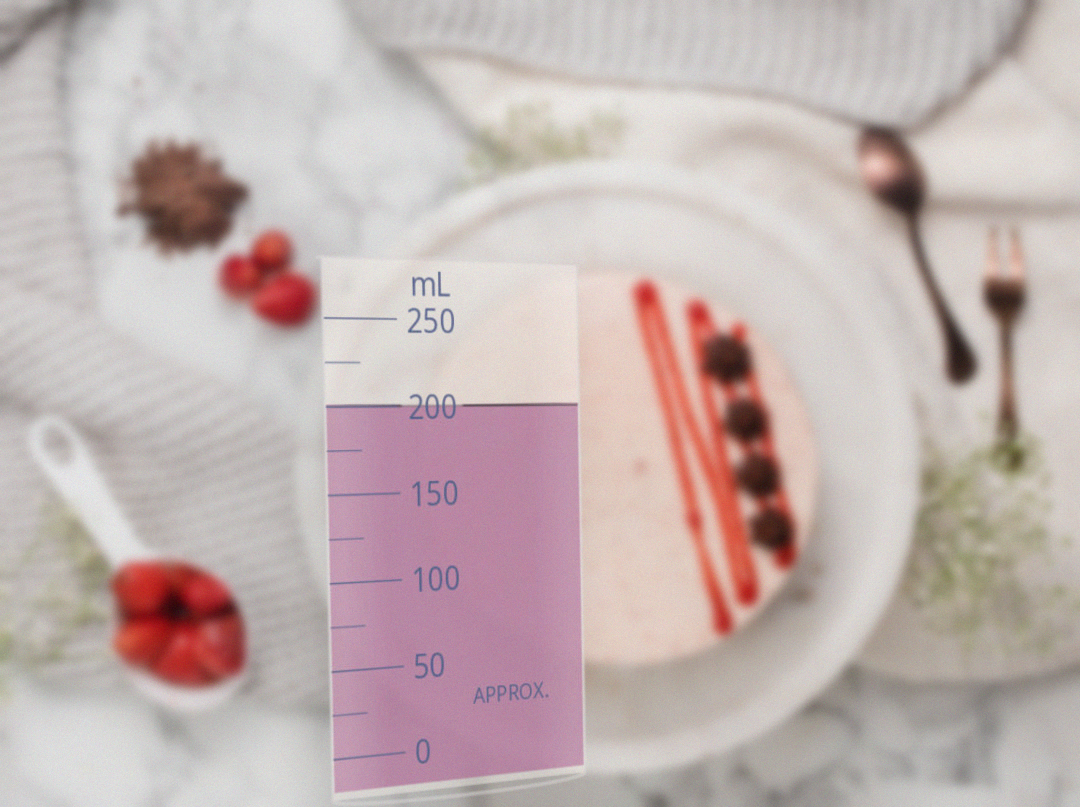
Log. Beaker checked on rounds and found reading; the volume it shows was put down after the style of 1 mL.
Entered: 200 mL
